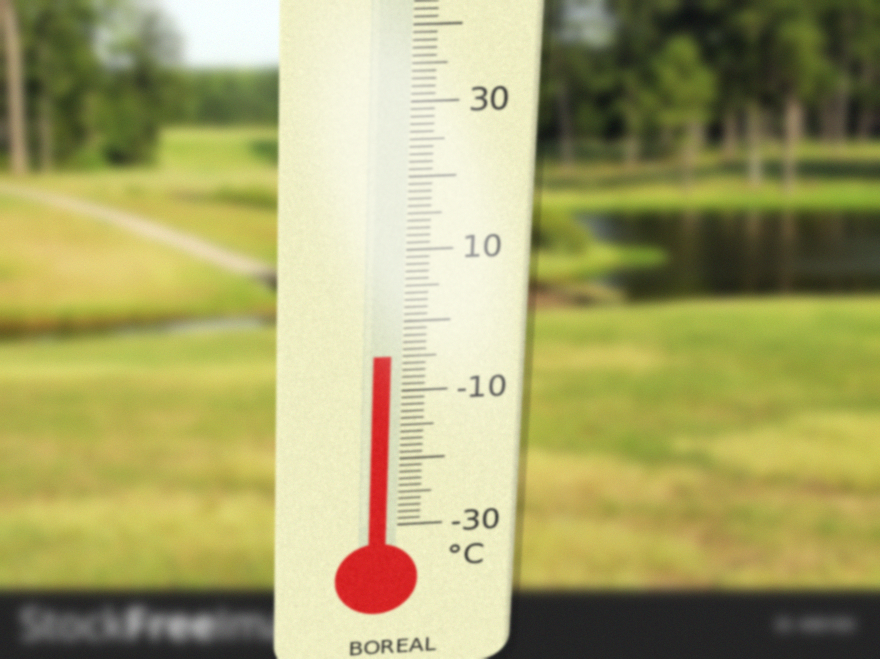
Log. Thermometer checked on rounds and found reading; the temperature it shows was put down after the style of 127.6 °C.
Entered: -5 °C
